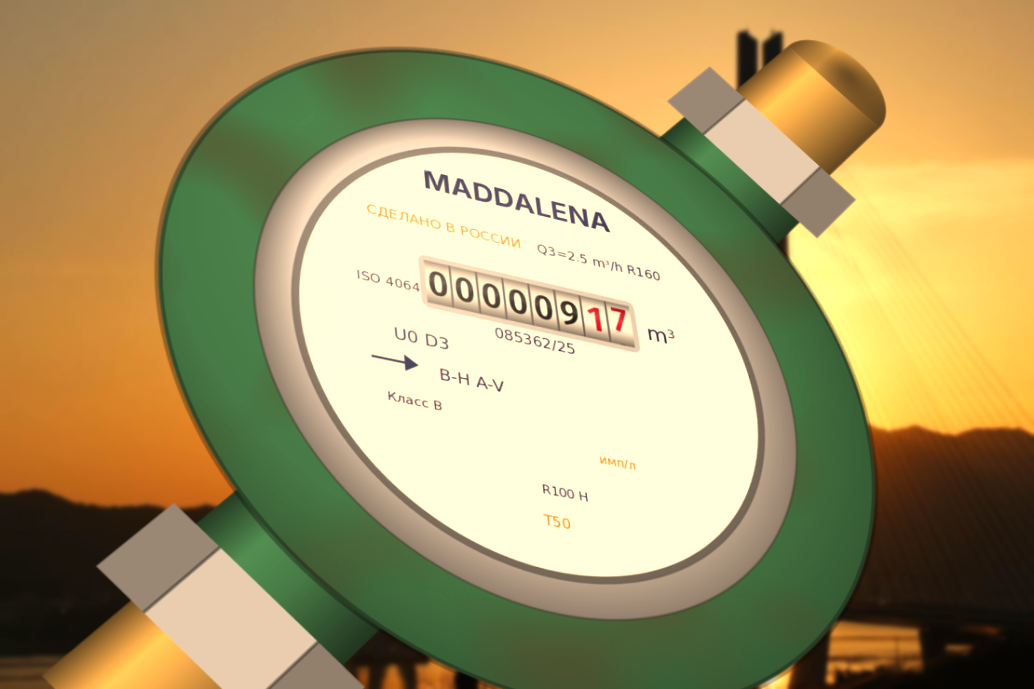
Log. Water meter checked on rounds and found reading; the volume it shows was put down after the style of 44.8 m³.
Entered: 9.17 m³
